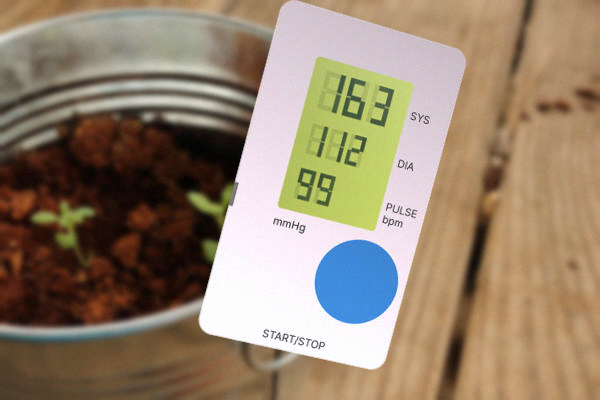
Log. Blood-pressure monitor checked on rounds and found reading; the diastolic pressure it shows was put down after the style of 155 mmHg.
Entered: 112 mmHg
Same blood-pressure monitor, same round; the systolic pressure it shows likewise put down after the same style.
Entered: 163 mmHg
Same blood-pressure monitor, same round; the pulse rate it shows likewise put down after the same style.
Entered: 99 bpm
